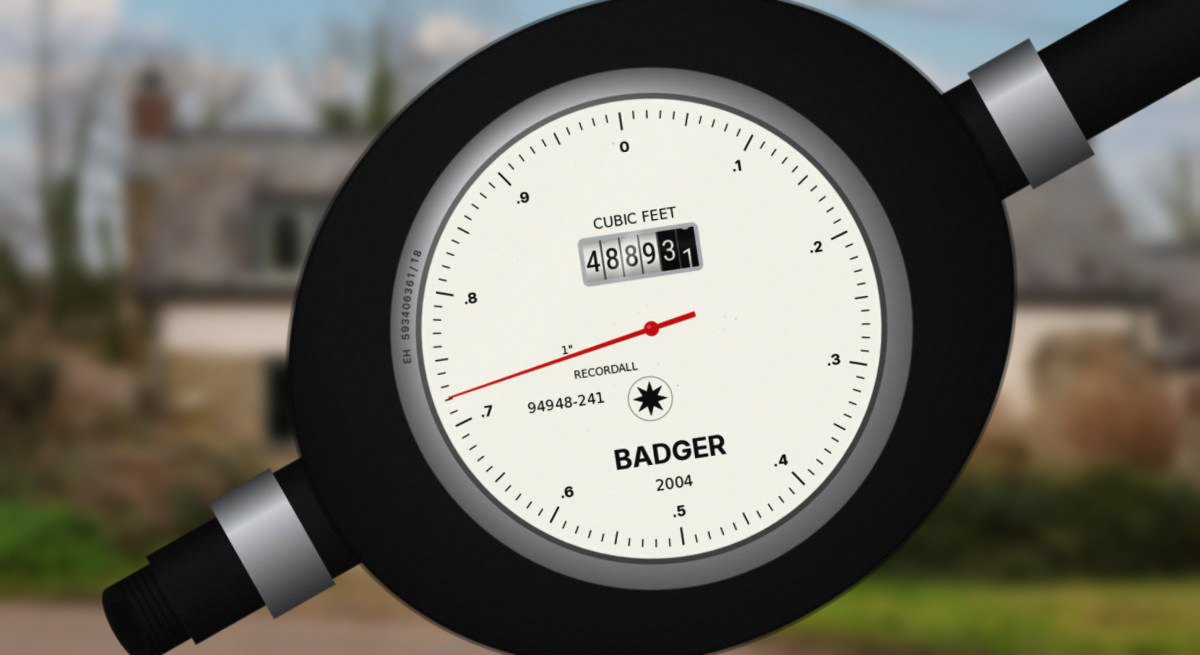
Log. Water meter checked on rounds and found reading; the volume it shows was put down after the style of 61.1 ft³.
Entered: 488930.72 ft³
